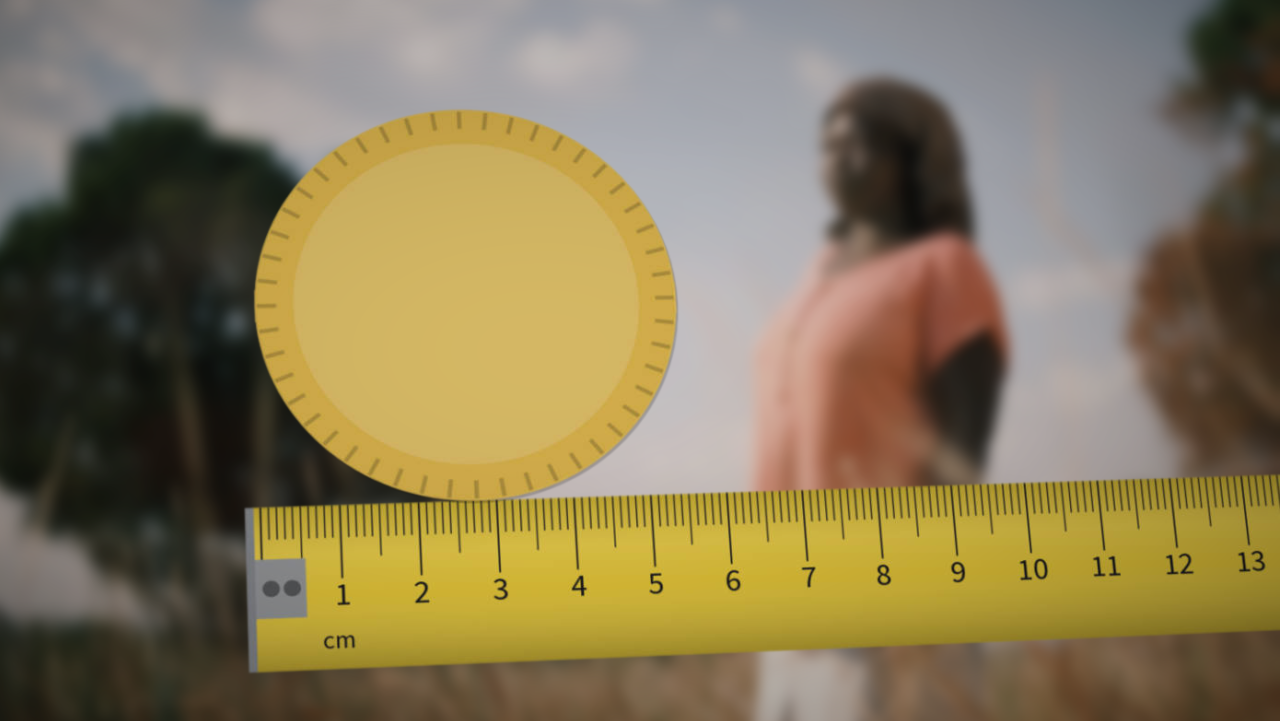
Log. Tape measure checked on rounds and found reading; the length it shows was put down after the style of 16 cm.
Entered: 5.5 cm
